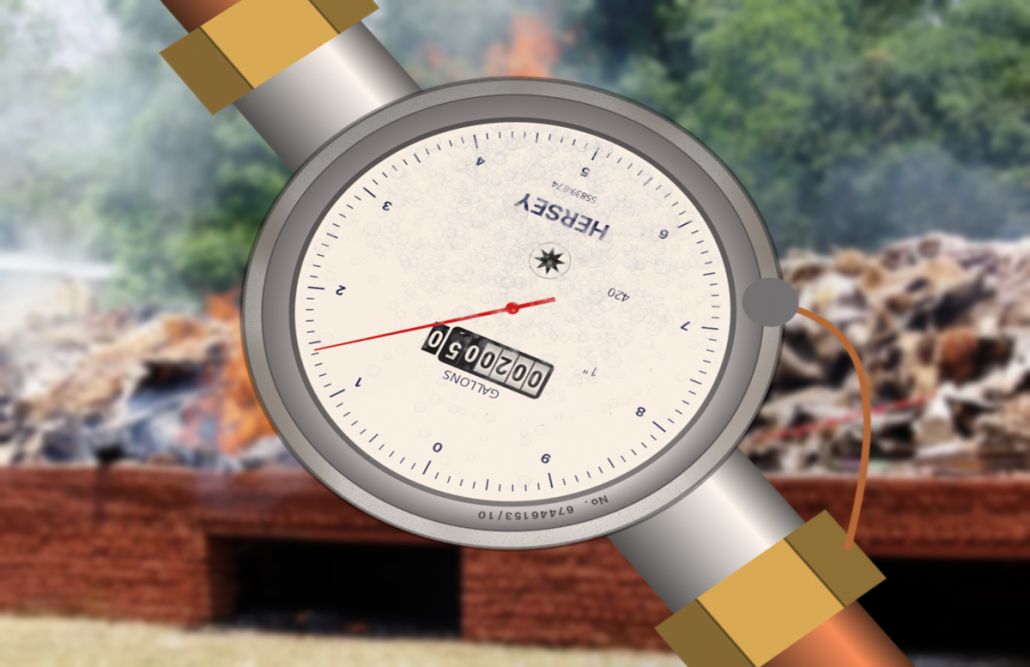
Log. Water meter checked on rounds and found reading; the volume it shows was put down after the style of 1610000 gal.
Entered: 20051.4 gal
